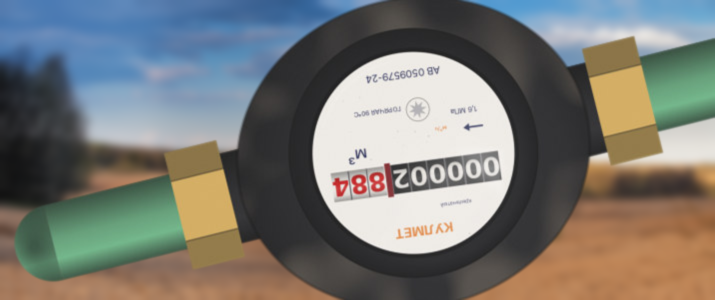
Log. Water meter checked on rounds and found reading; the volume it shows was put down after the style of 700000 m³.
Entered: 2.884 m³
